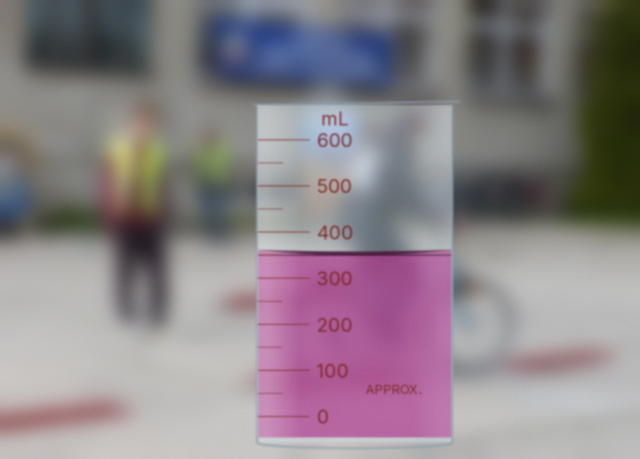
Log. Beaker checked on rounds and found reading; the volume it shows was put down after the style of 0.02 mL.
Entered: 350 mL
